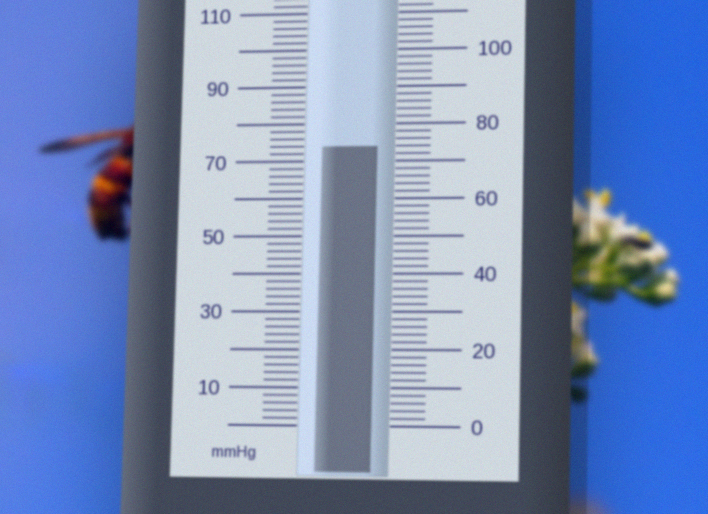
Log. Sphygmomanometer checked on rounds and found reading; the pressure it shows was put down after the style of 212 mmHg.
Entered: 74 mmHg
